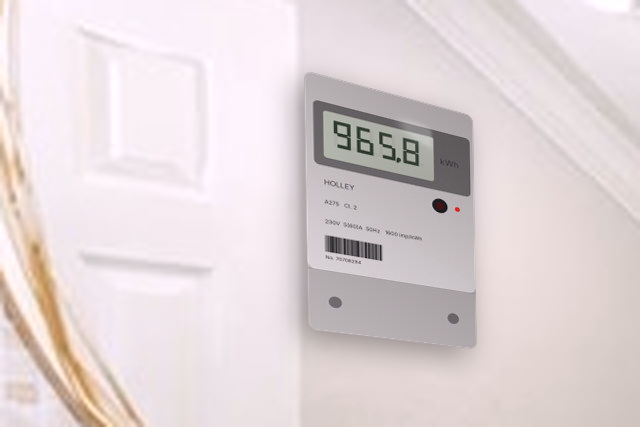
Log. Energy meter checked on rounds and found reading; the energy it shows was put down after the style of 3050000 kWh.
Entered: 965.8 kWh
